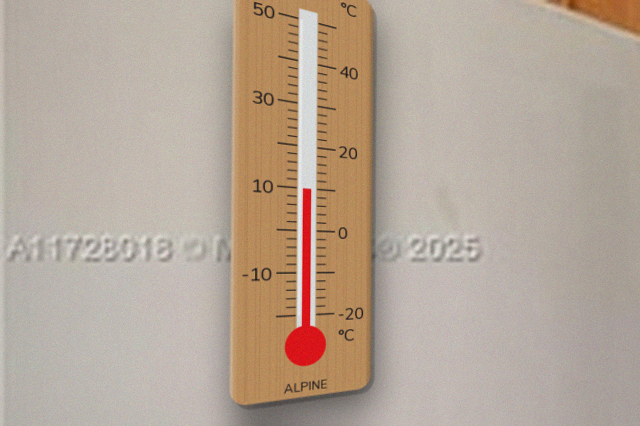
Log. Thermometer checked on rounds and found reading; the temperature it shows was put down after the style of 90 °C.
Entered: 10 °C
